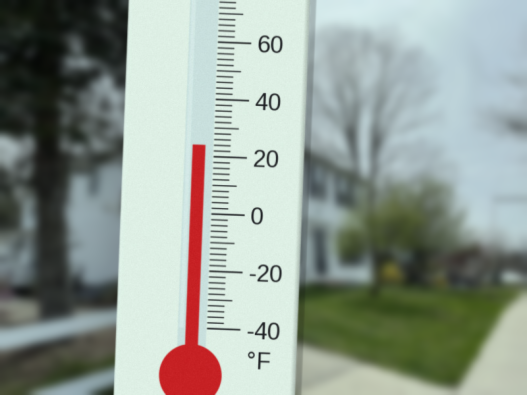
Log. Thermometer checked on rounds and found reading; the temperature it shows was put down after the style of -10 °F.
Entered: 24 °F
